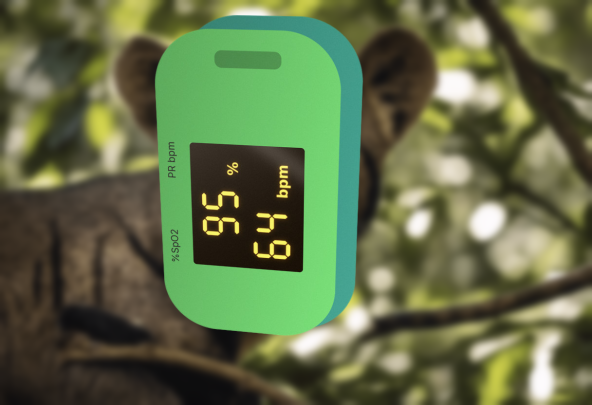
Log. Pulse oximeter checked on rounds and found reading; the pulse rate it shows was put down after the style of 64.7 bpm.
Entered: 64 bpm
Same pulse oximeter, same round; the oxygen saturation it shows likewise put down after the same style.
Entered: 95 %
